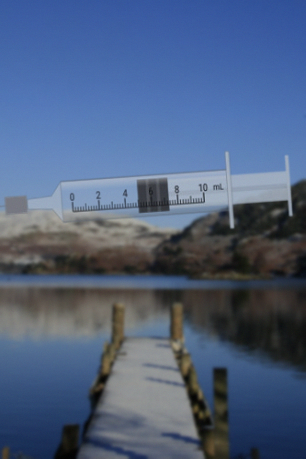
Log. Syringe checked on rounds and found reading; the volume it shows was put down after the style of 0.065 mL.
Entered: 5 mL
